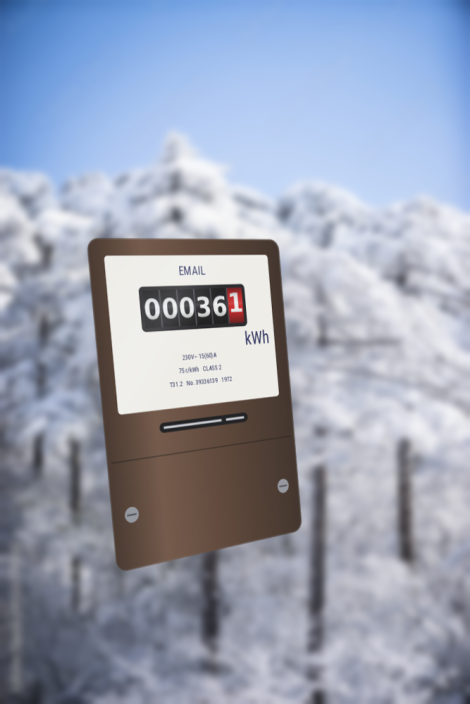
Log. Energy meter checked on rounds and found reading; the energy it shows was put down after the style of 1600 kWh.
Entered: 36.1 kWh
